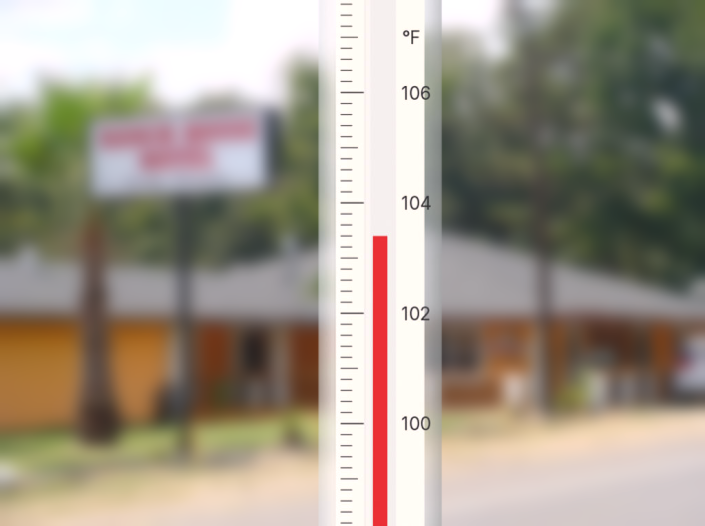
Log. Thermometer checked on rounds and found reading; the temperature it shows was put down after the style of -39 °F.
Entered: 103.4 °F
